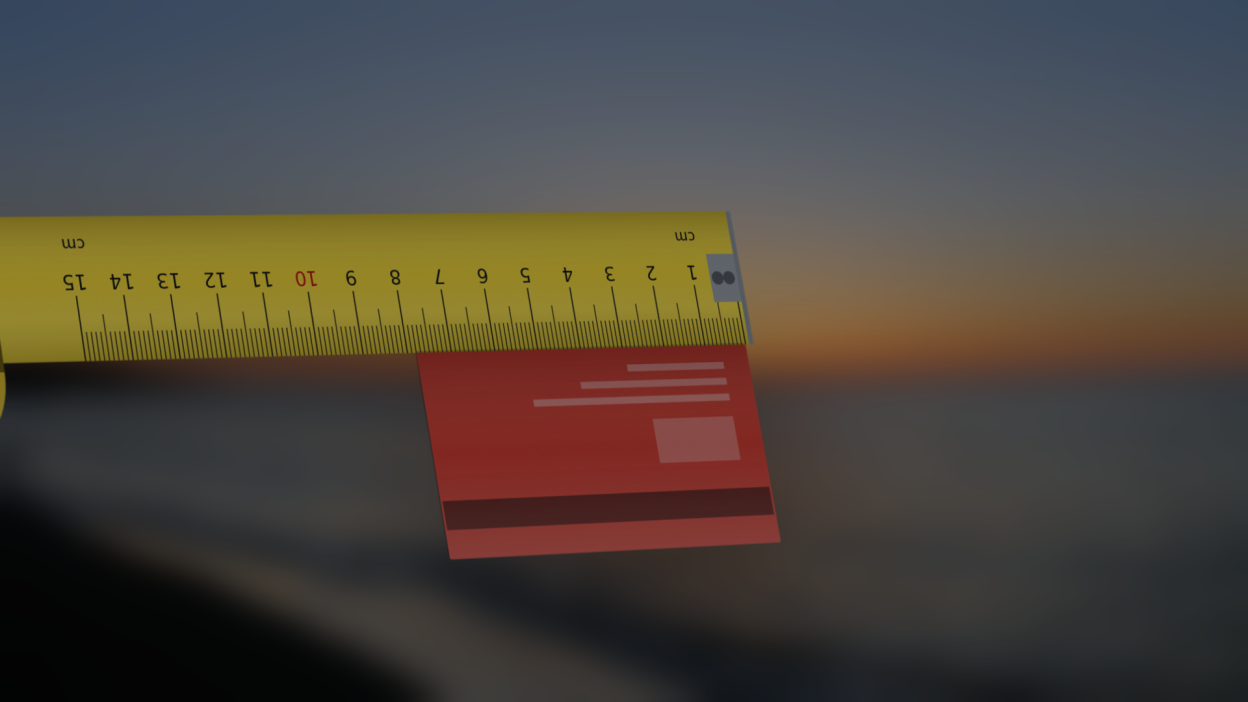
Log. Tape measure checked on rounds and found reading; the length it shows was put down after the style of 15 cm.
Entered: 7.8 cm
